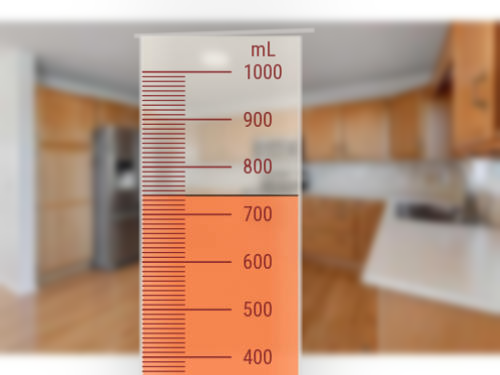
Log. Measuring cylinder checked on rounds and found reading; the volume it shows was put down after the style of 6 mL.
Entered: 740 mL
